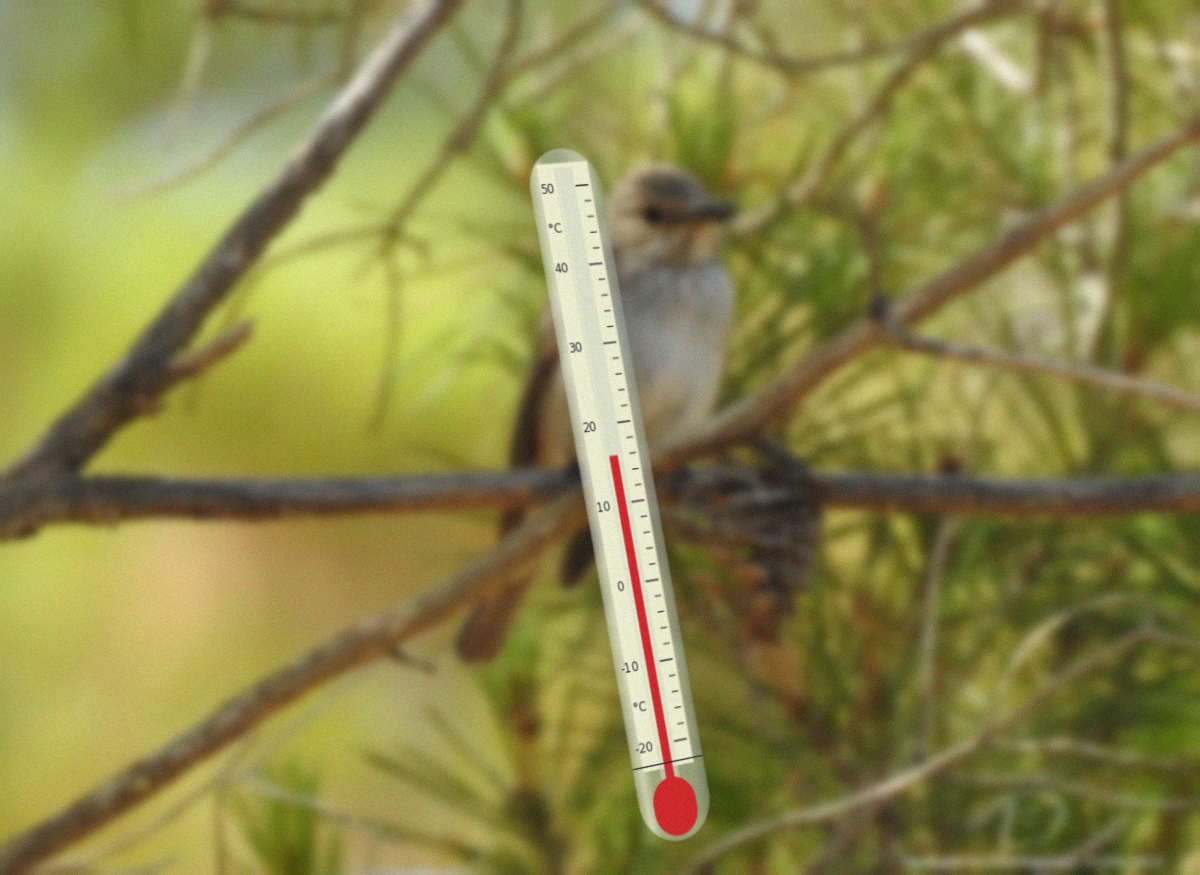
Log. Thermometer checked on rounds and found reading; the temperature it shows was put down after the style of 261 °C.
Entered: 16 °C
